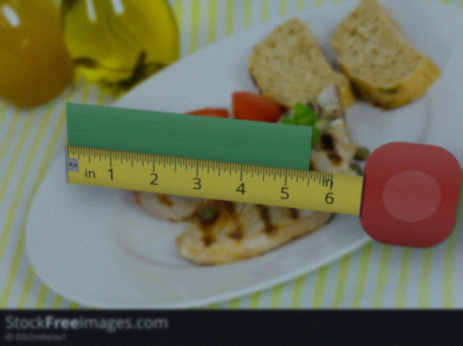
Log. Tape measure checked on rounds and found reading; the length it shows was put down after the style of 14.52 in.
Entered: 5.5 in
